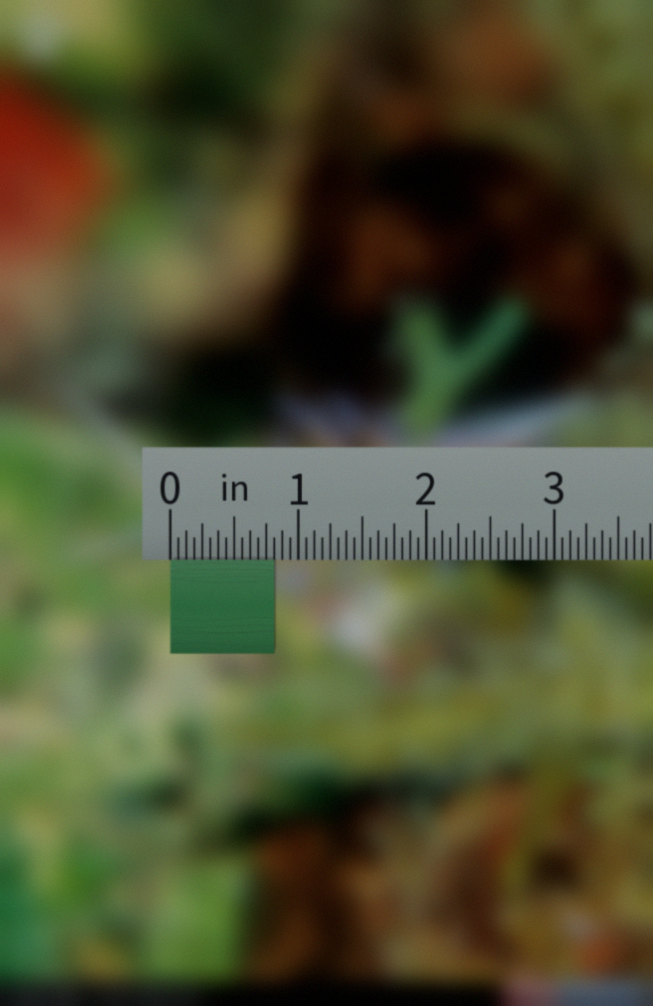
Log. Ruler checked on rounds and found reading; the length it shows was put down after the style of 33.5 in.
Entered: 0.8125 in
